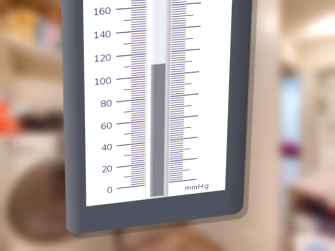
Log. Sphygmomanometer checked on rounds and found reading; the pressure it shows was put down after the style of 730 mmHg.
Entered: 110 mmHg
